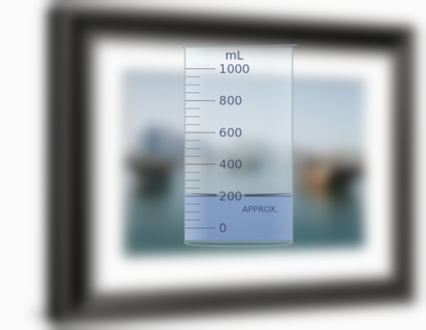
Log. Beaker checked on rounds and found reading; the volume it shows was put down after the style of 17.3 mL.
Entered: 200 mL
